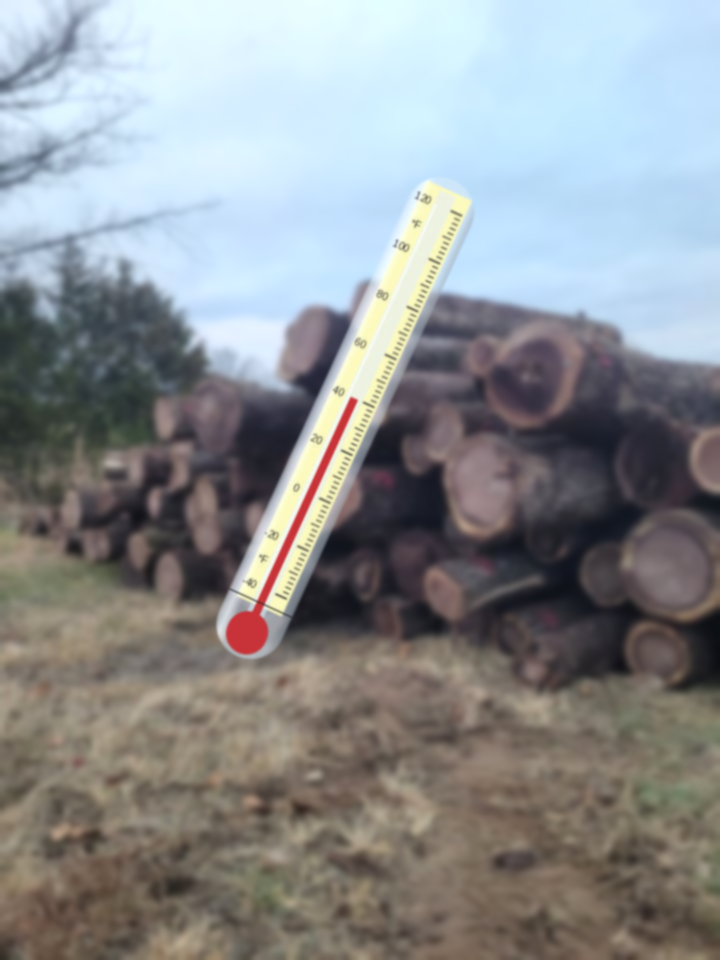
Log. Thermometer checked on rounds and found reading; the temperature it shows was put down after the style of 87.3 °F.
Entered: 40 °F
